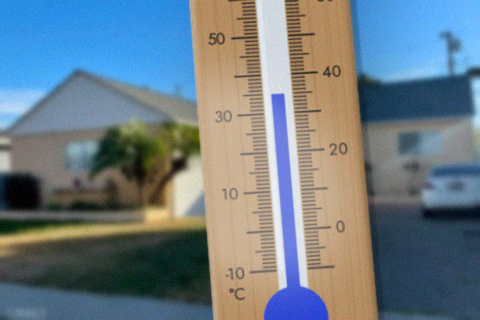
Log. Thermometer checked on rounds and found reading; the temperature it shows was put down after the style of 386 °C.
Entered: 35 °C
